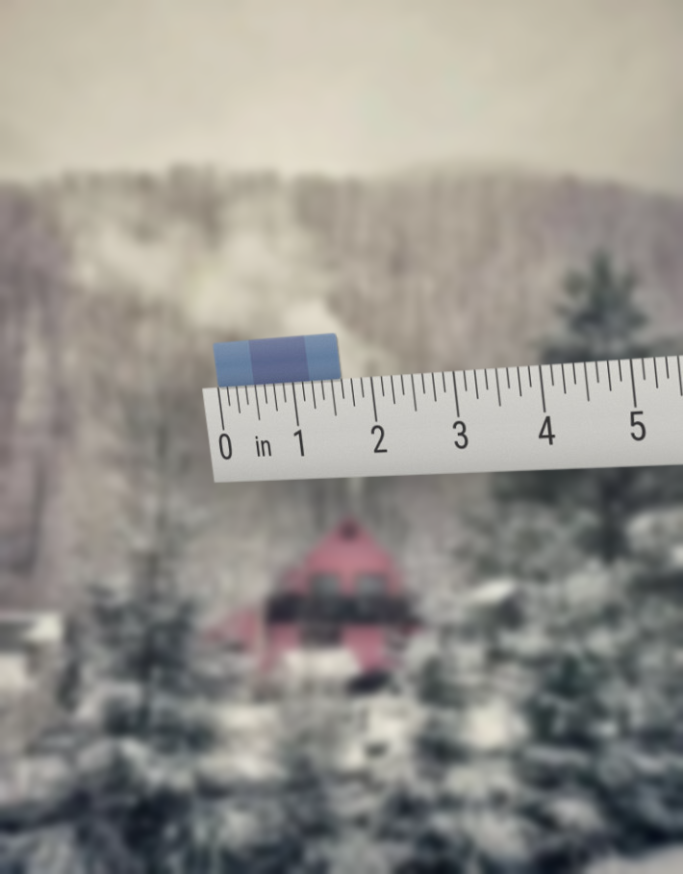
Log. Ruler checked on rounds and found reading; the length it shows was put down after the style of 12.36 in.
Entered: 1.625 in
